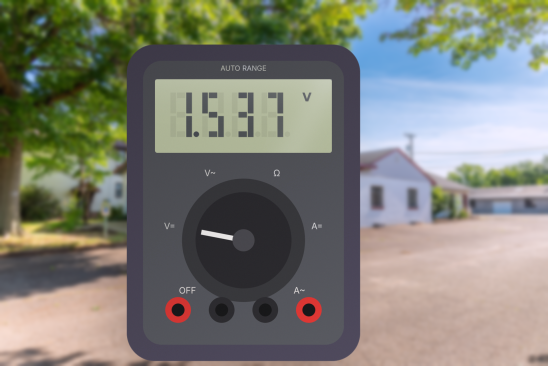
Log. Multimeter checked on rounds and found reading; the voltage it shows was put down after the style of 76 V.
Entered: 1.537 V
